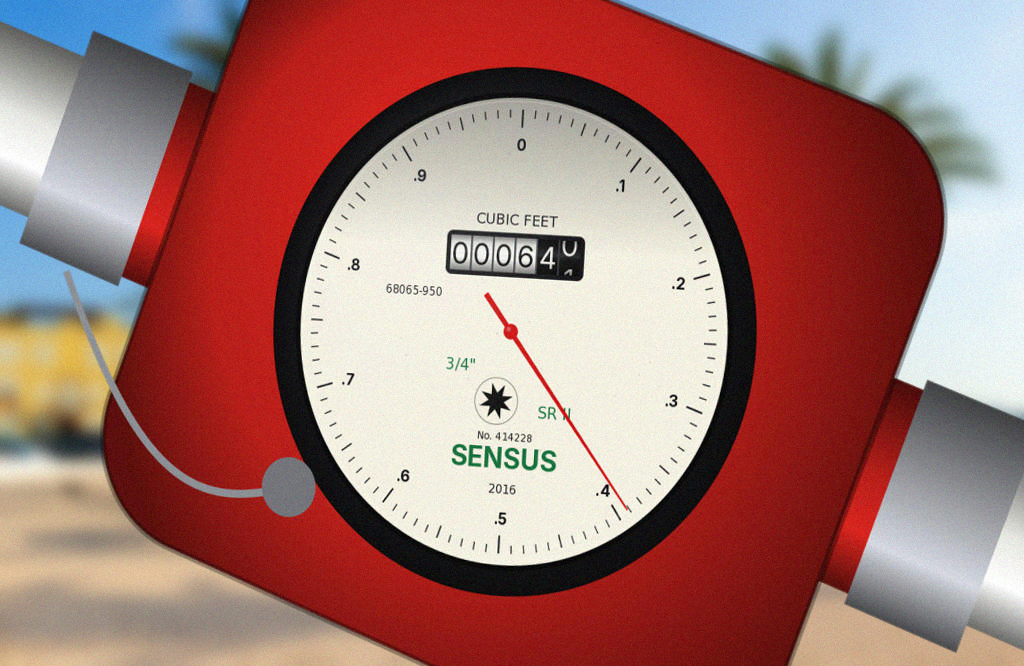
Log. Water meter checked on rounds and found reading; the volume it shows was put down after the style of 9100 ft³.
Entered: 640.39 ft³
